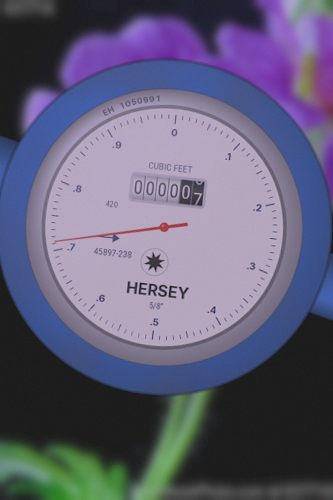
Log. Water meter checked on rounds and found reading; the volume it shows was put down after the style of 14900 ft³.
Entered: 6.71 ft³
